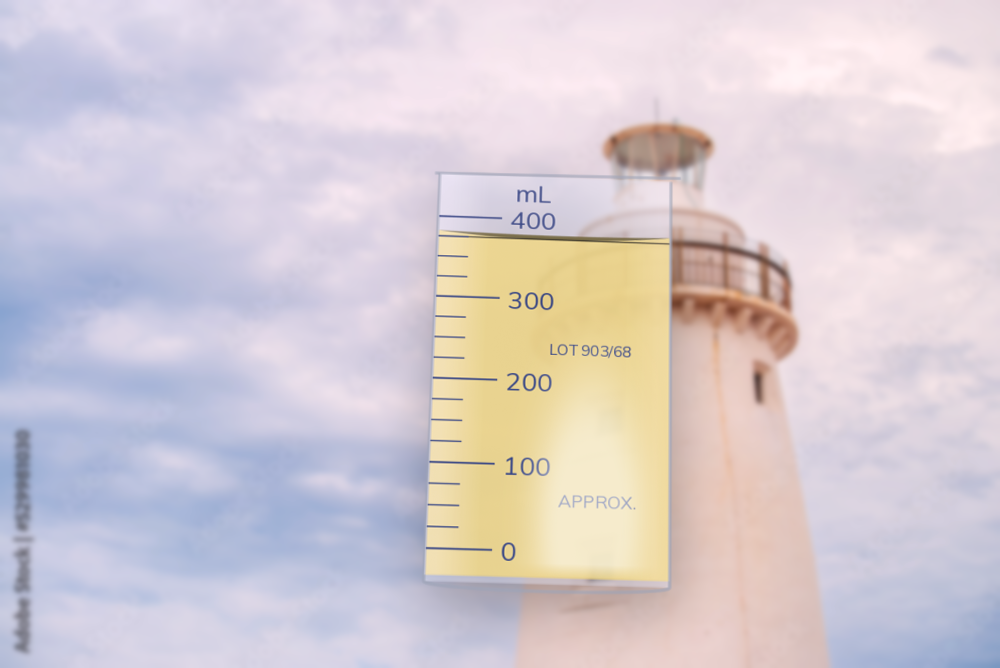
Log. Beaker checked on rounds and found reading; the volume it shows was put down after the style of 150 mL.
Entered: 375 mL
